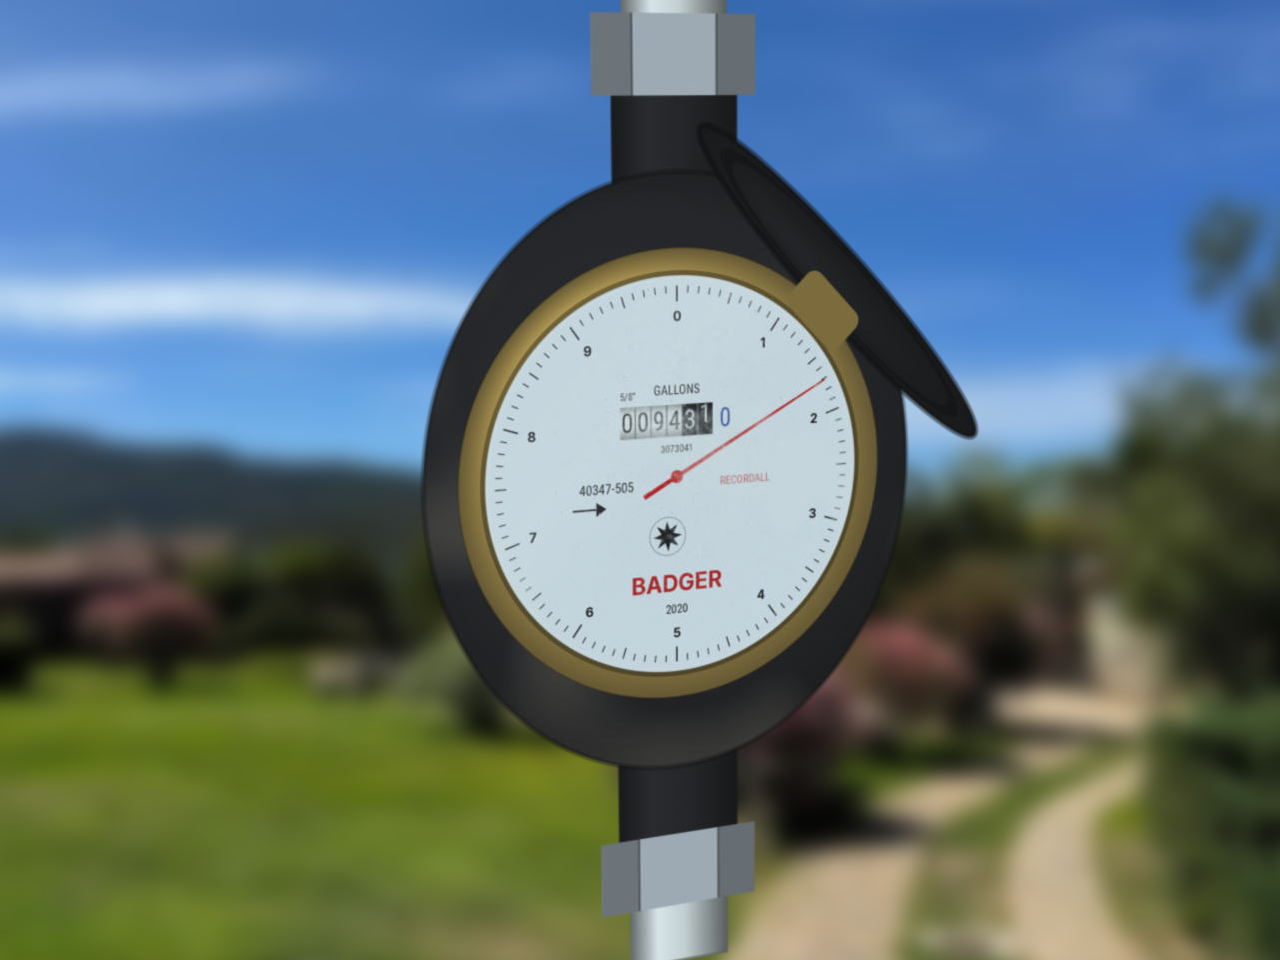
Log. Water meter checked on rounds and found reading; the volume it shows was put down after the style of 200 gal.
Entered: 94311.7 gal
